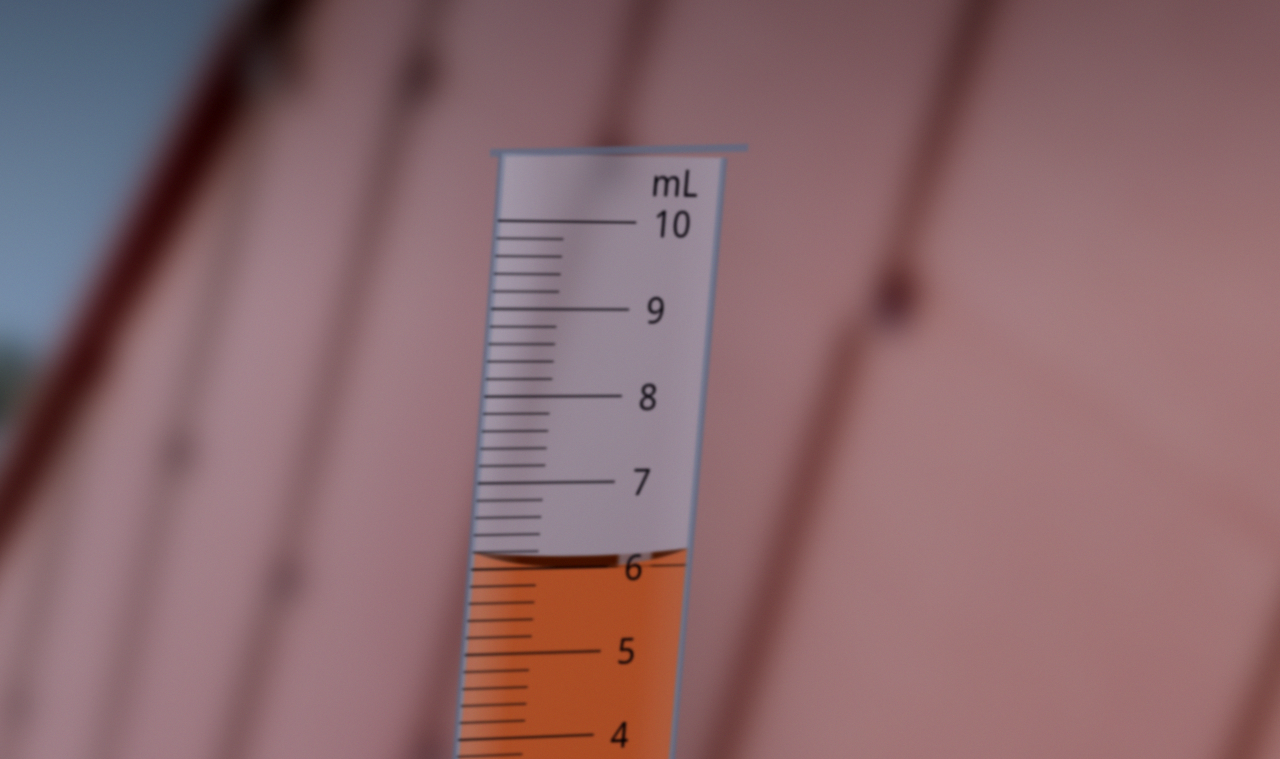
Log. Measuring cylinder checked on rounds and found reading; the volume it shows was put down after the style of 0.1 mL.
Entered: 6 mL
